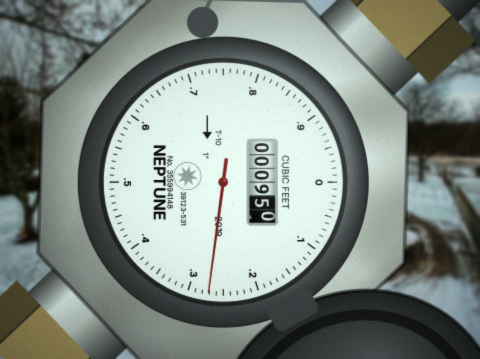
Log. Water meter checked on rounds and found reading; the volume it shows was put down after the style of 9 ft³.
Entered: 950.27 ft³
